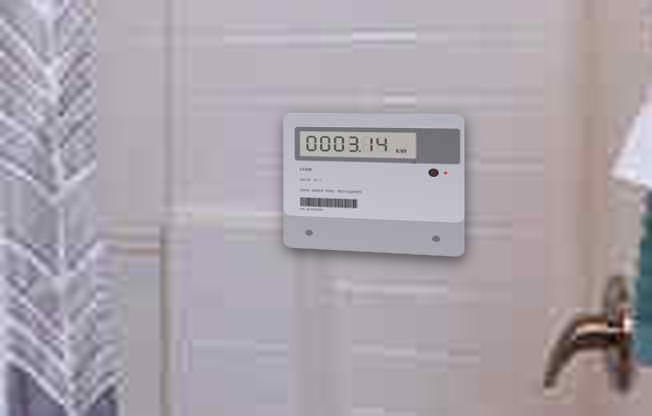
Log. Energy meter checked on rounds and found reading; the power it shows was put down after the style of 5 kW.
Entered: 3.14 kW
